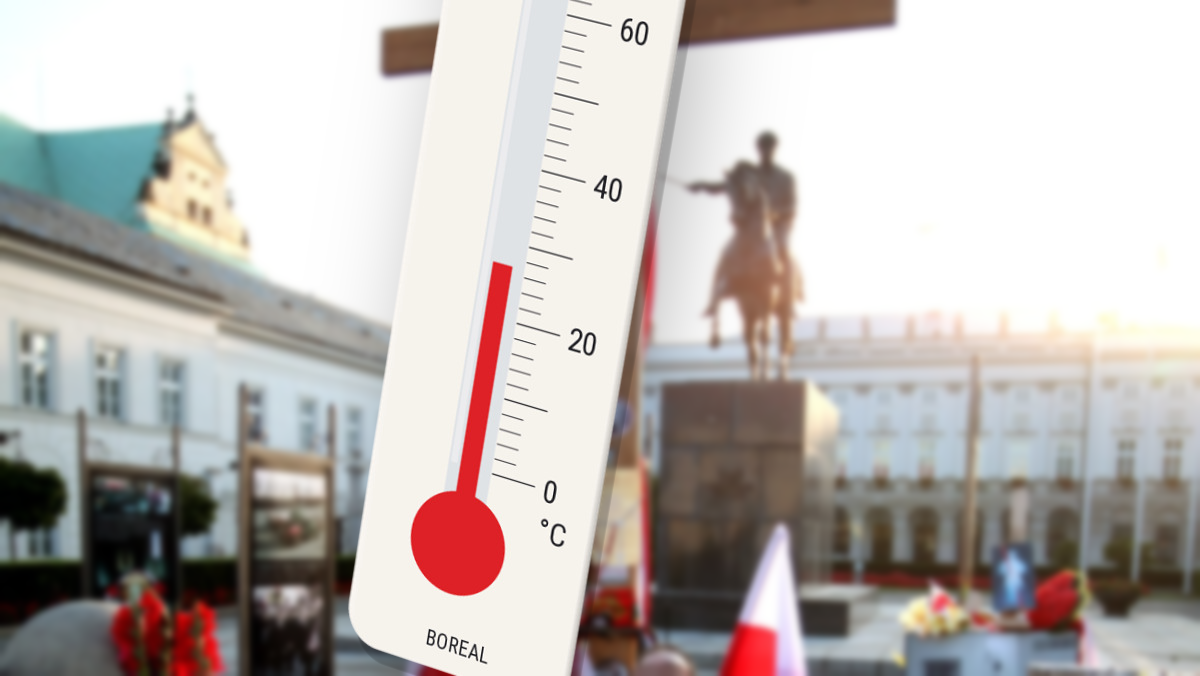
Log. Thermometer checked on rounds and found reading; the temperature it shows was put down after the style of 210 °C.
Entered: 27 °C
